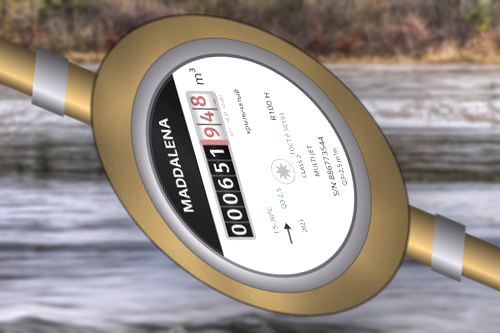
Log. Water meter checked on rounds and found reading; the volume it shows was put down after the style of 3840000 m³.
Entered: 651.948 m³
